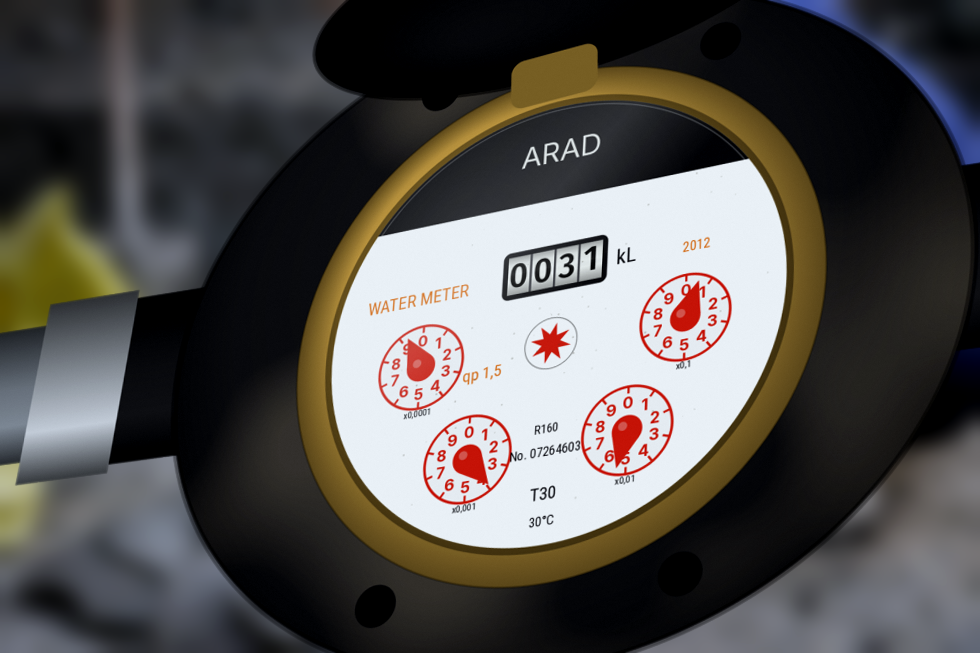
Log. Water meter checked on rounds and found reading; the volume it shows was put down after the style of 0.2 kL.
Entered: 31.0539 kL
